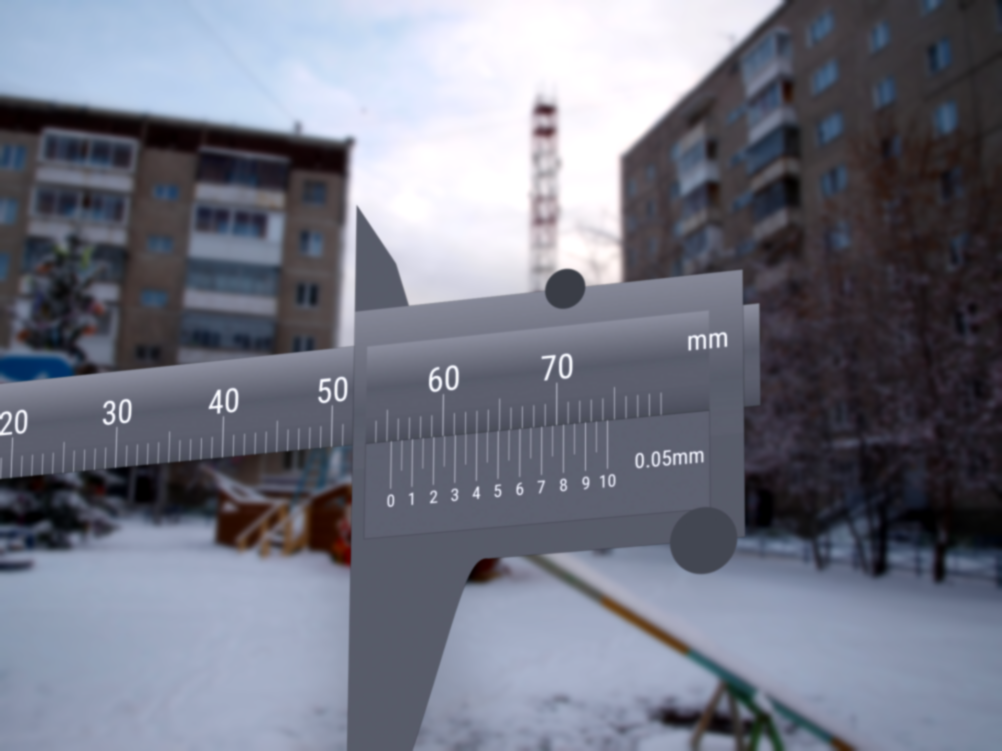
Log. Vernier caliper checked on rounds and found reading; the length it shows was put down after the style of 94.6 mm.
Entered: 55.4 mm
